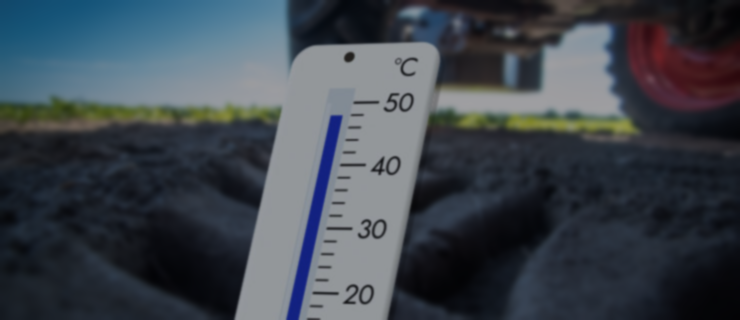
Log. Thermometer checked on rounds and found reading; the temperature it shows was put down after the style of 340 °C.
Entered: 48 °C
